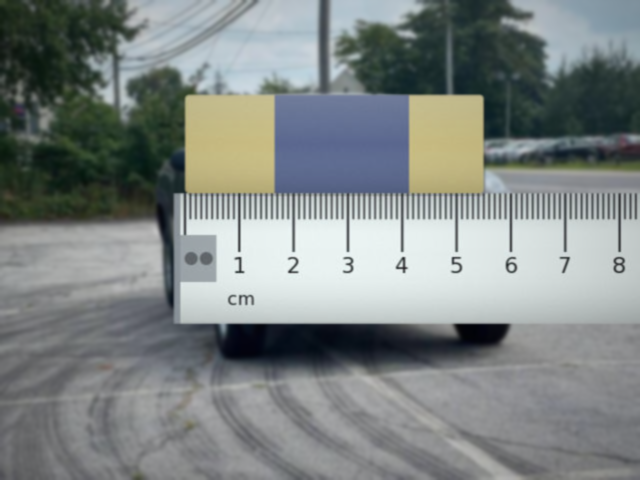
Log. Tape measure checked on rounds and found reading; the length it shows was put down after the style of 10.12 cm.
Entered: 5.5 cm
